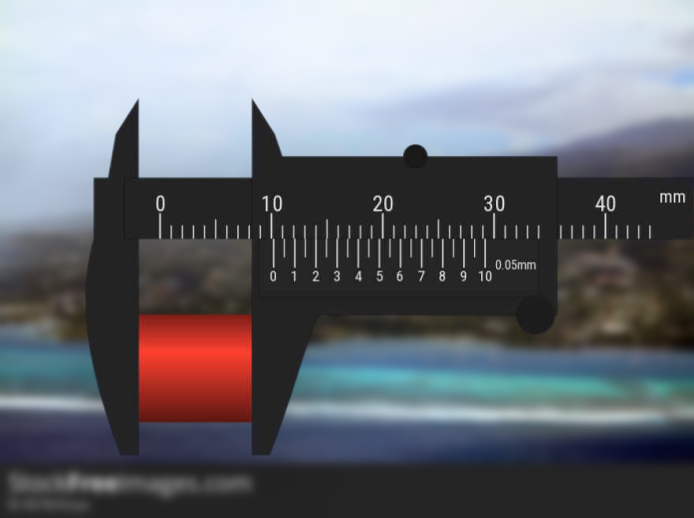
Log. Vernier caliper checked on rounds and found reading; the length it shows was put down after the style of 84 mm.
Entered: 10.2 mm
